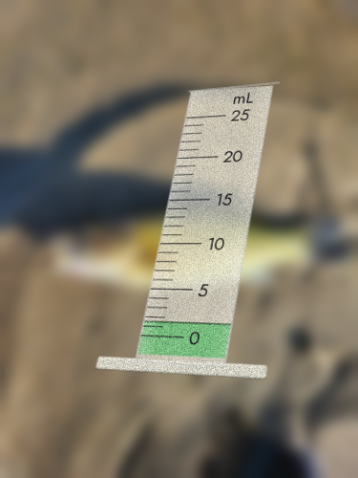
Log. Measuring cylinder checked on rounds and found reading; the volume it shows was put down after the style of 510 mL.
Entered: 1.5 mL
